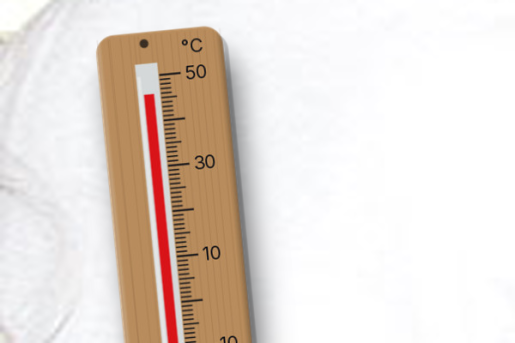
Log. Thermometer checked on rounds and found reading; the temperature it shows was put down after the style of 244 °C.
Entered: 46 °C
